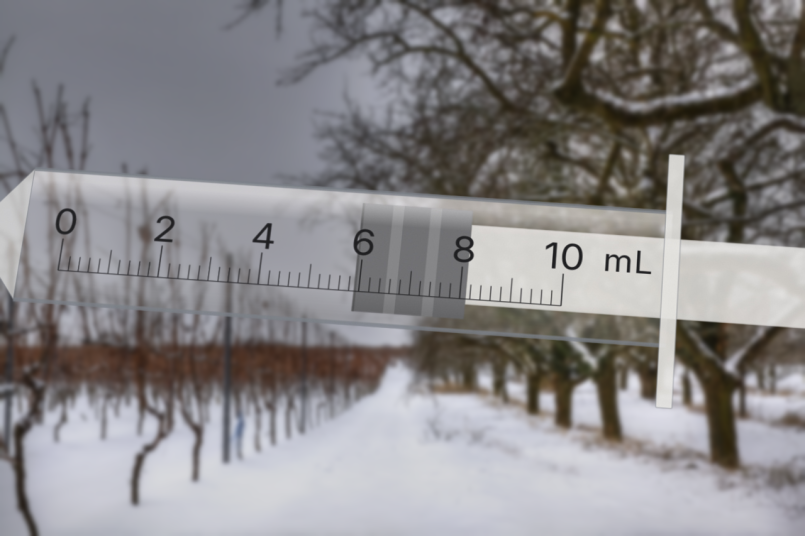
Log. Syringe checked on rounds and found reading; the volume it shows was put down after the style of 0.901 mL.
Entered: 5.9 mL
